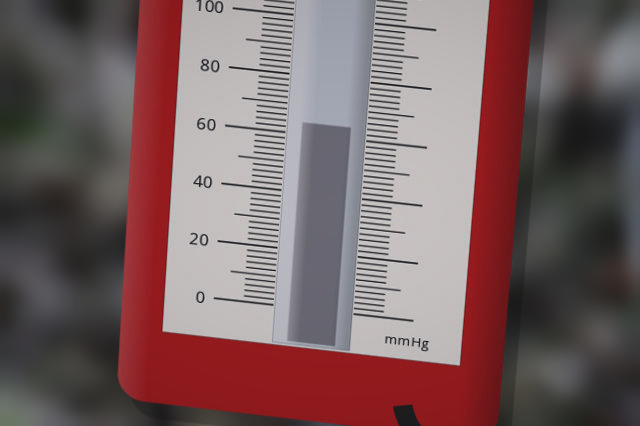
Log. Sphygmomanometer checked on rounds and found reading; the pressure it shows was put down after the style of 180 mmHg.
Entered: 64 mmHg
